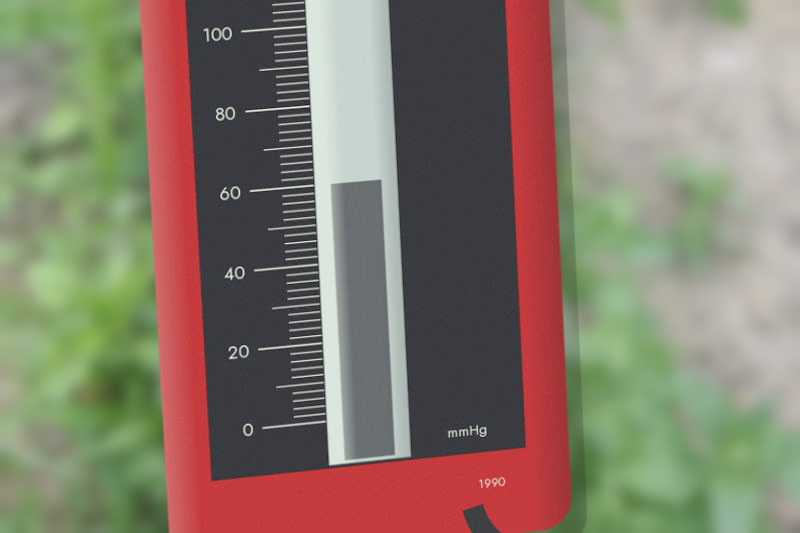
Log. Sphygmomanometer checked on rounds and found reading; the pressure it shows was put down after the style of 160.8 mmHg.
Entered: 60 mmHg
